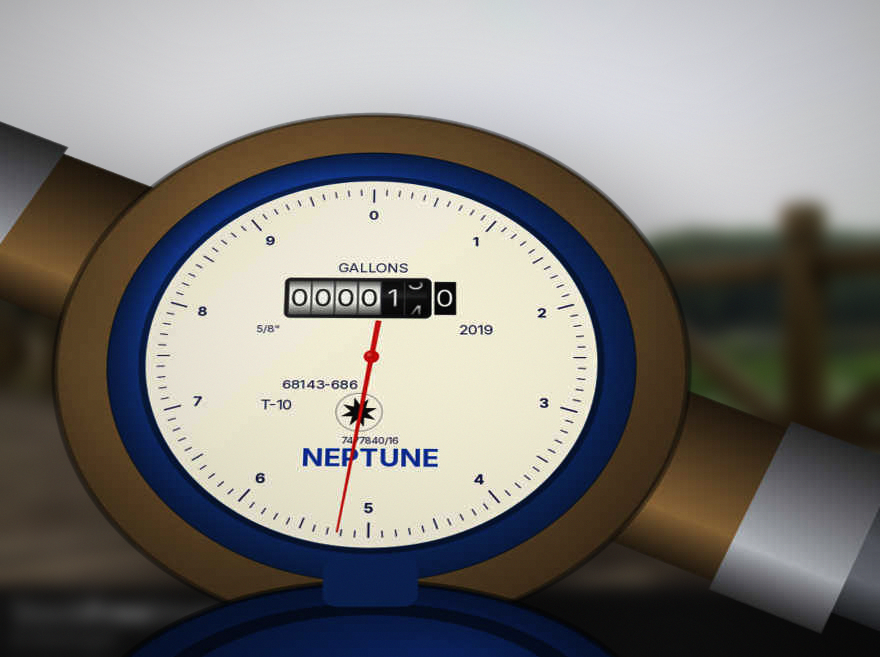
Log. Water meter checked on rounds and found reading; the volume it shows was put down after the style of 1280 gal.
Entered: 135.2 gal
